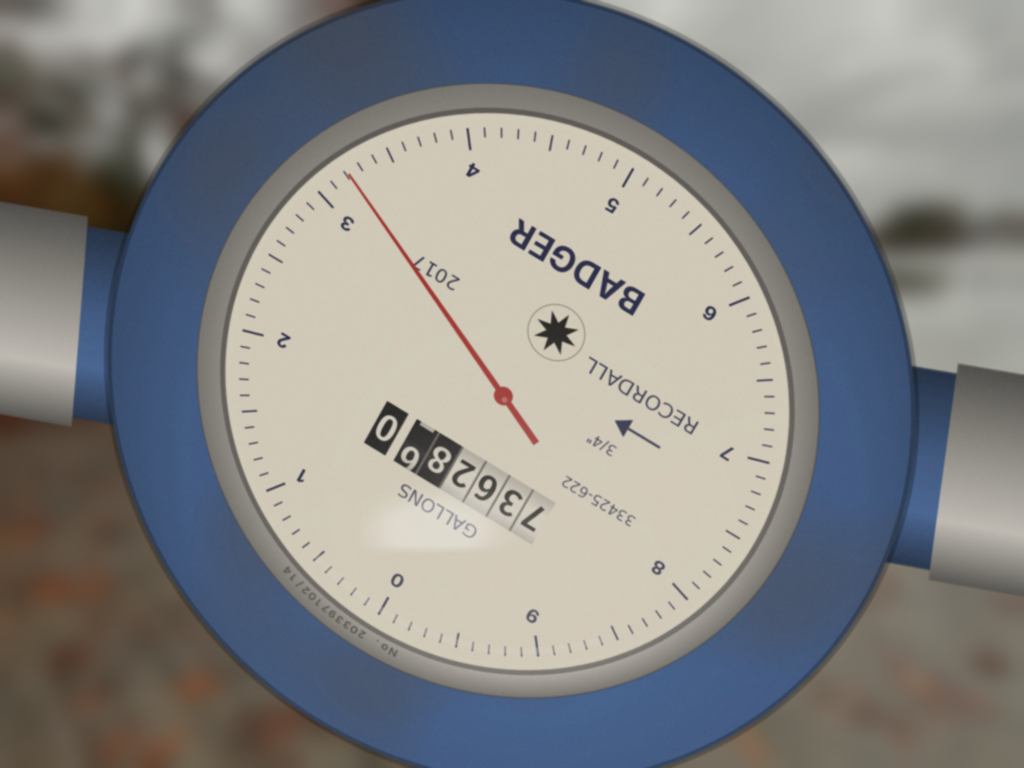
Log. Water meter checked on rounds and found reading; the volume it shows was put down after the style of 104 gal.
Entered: 7362863.2 gal
